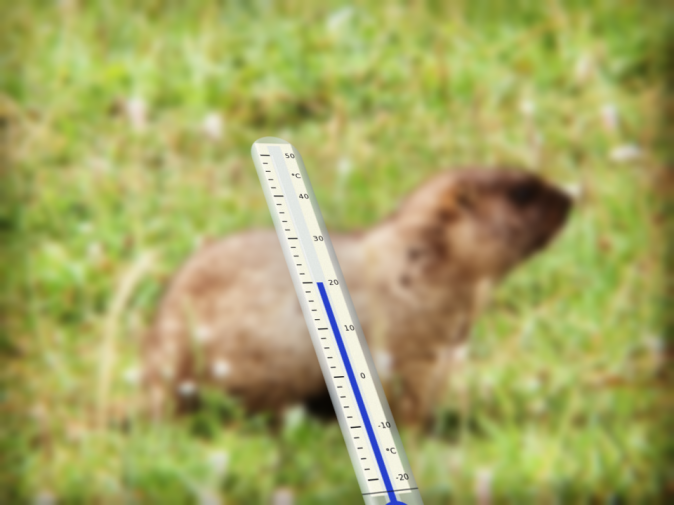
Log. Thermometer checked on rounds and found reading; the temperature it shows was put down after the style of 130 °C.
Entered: 20 °C
